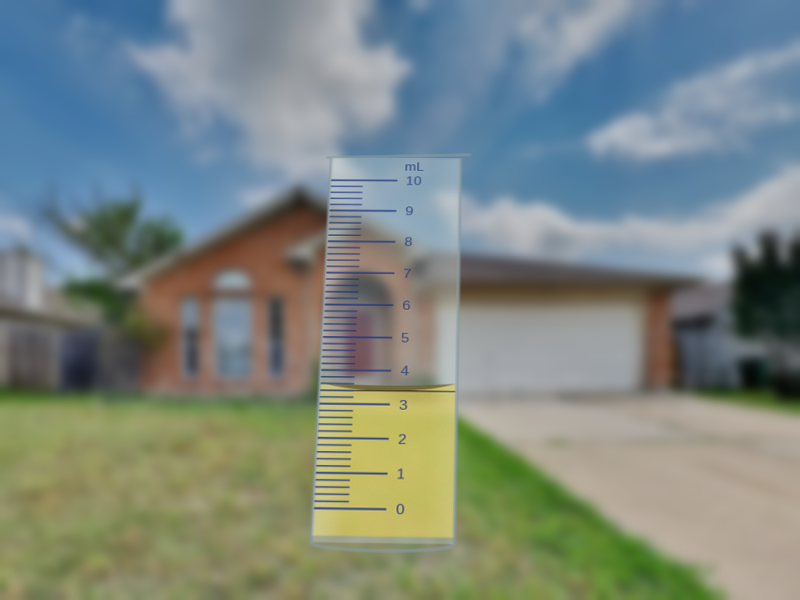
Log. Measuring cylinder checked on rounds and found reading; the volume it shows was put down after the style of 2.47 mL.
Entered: 3.4 mL
